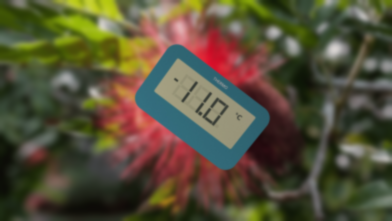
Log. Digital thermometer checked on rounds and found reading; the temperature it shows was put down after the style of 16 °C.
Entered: -11.0 °C
